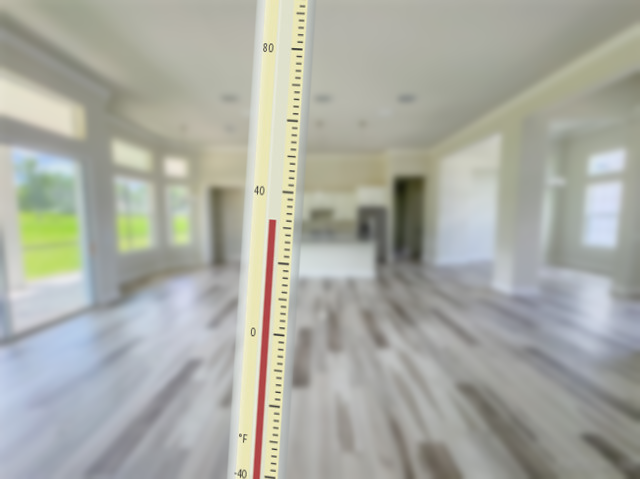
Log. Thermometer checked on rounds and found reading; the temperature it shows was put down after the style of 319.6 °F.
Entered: 32 °F
